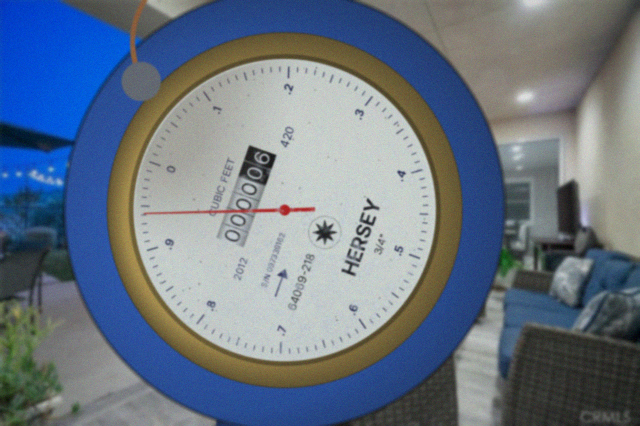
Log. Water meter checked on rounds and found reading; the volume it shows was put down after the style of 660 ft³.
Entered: 5.94 ft³
